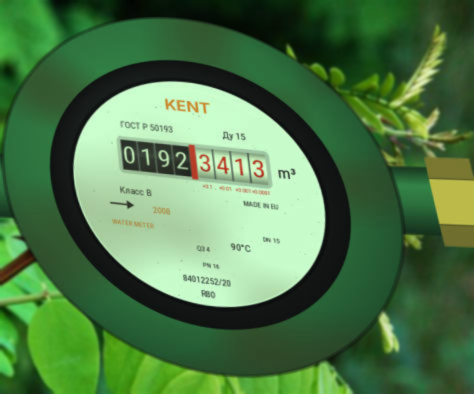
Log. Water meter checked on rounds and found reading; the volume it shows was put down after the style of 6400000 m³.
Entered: 192.3413 m³
